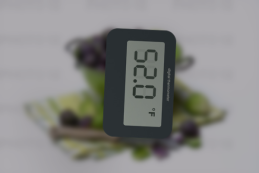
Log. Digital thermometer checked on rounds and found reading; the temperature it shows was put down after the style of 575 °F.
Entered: 52.0 °F
